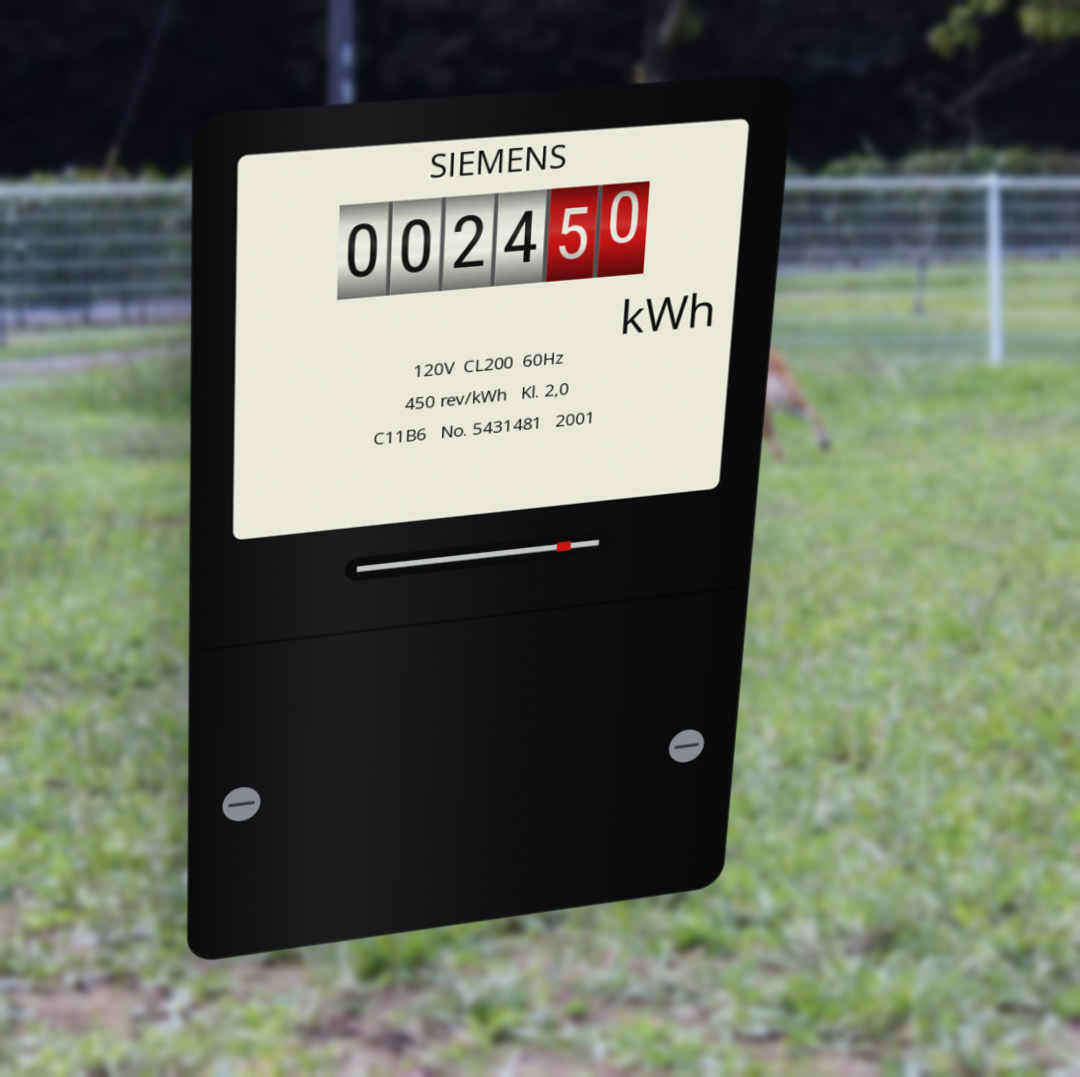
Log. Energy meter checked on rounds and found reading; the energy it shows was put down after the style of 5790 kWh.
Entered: 24.50 kWh
